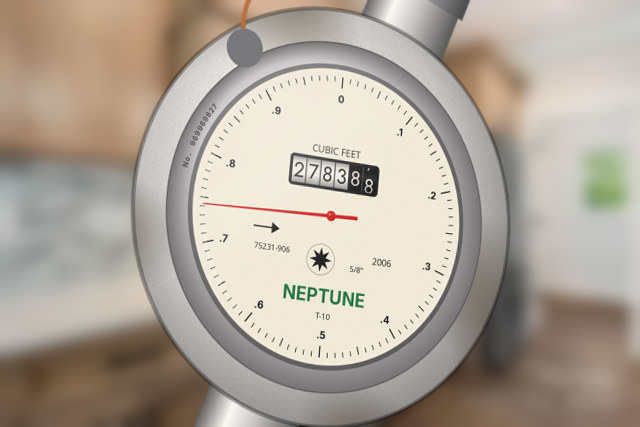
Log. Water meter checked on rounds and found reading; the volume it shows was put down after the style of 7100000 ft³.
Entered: 278387.74 ft³
